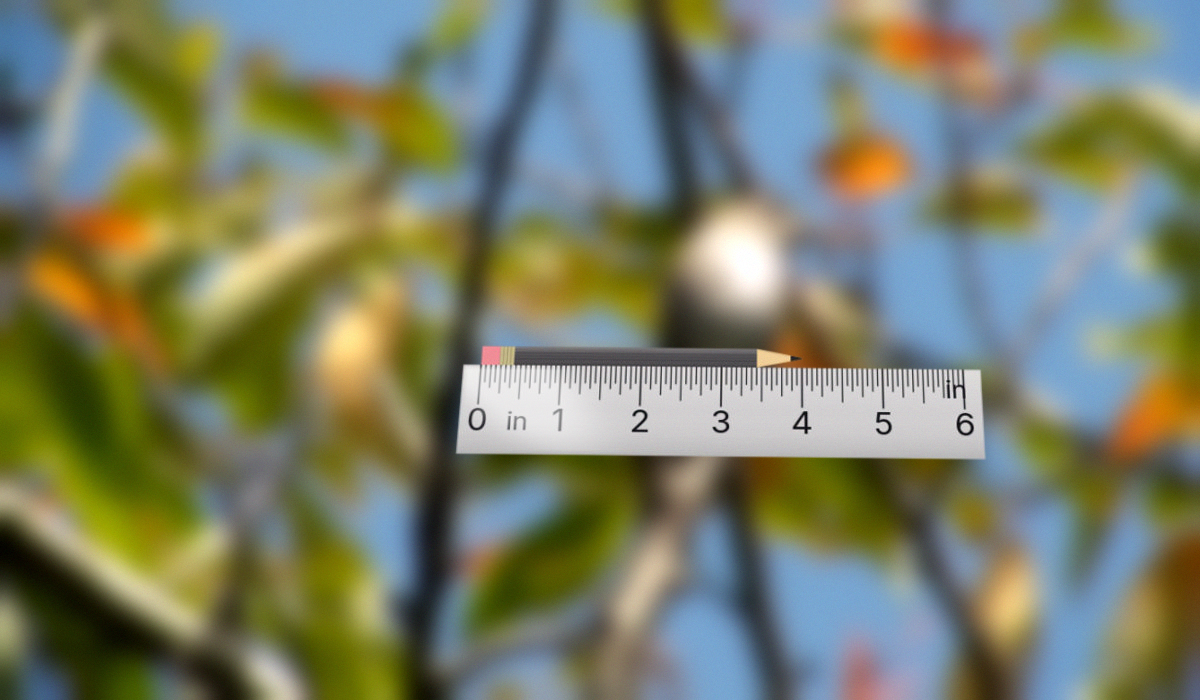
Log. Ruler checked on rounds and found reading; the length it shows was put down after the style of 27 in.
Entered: 4 in
